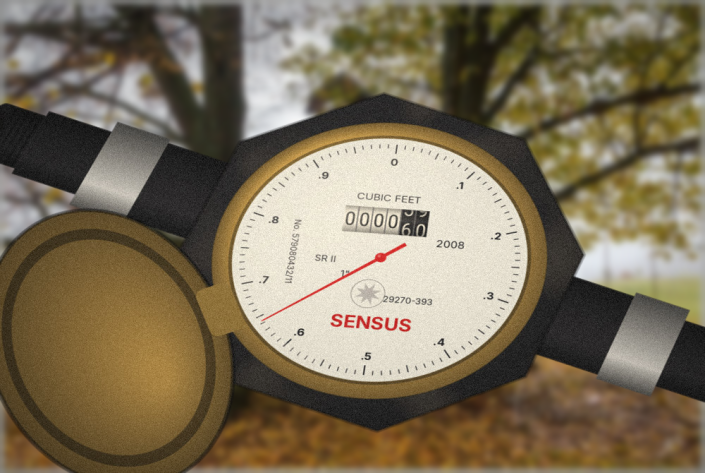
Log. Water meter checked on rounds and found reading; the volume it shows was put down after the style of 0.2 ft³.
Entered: 59.64 ft³
